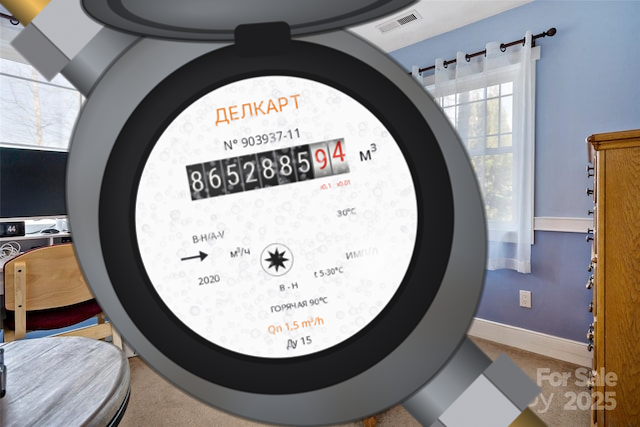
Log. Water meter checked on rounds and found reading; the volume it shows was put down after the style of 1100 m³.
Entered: 8652885.94 m³
